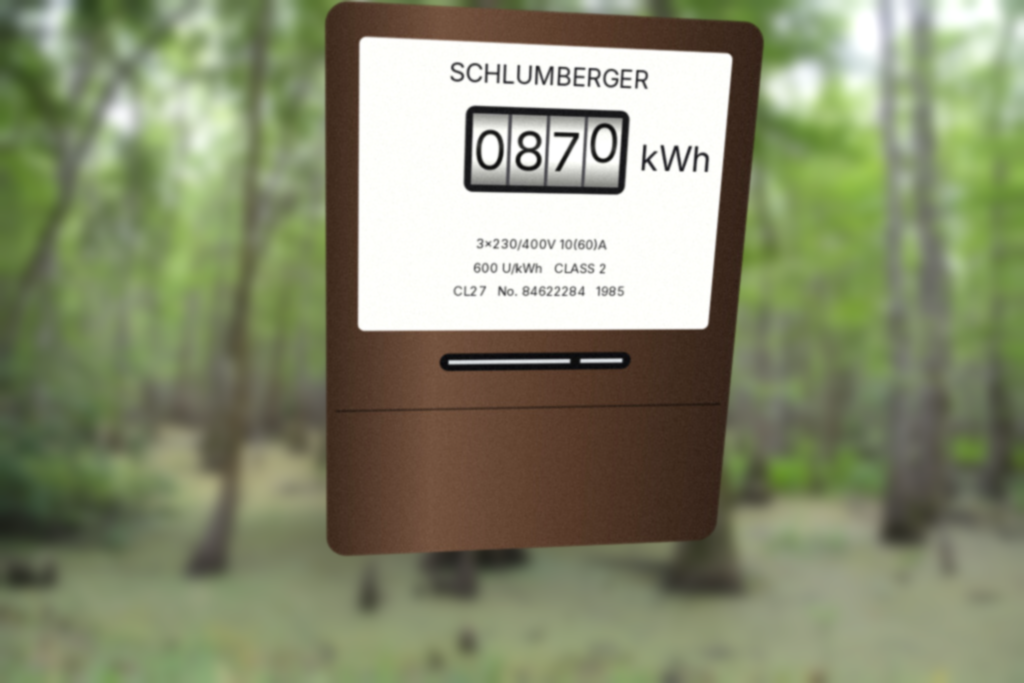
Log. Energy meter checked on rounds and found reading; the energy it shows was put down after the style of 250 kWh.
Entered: 870 kWh
